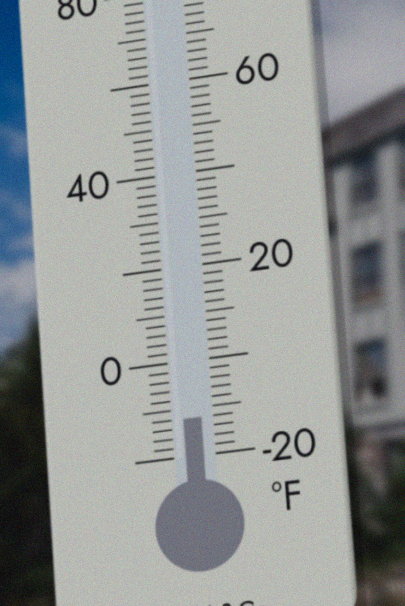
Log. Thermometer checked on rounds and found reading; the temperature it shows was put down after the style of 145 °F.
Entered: -12 °F
